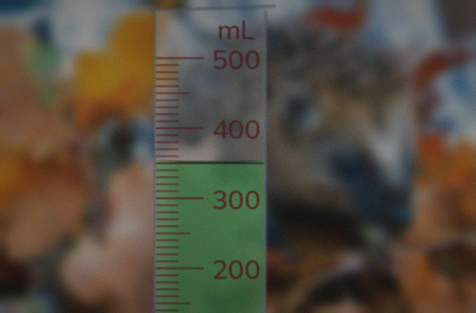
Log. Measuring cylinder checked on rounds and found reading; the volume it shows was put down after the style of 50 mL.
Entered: 350 mL
